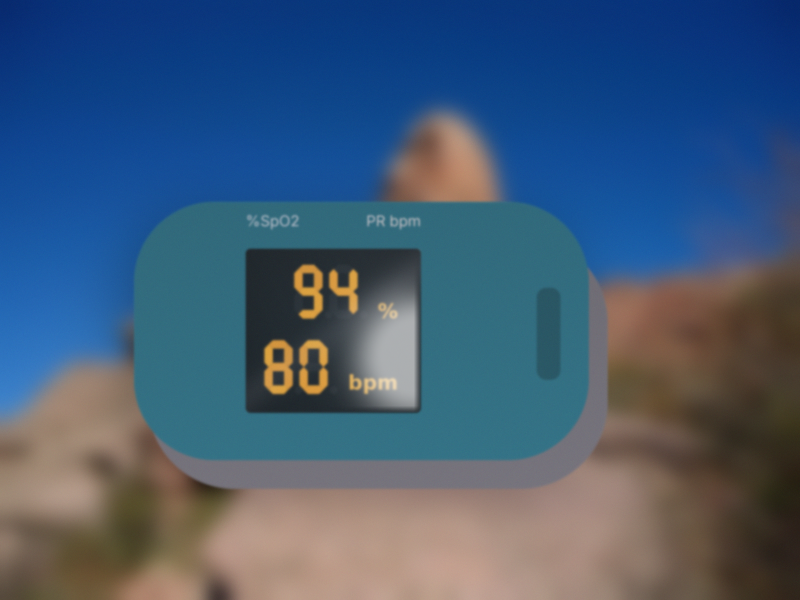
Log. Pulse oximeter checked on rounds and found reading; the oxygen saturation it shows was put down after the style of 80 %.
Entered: 94 %
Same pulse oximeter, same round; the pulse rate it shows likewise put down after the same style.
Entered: 80 bpm
